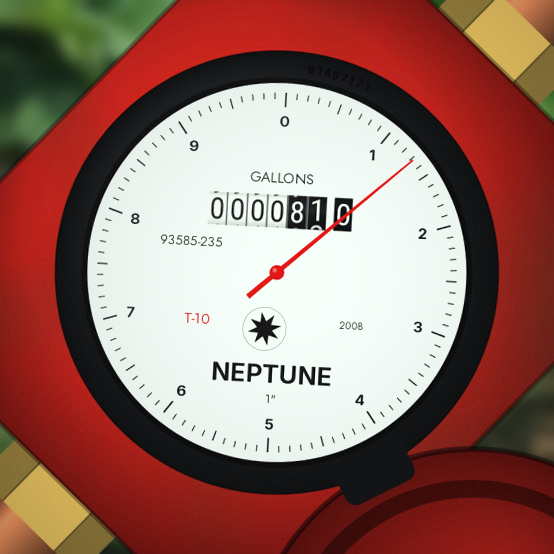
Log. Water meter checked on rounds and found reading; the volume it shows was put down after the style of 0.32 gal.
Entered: 811.3 gal
